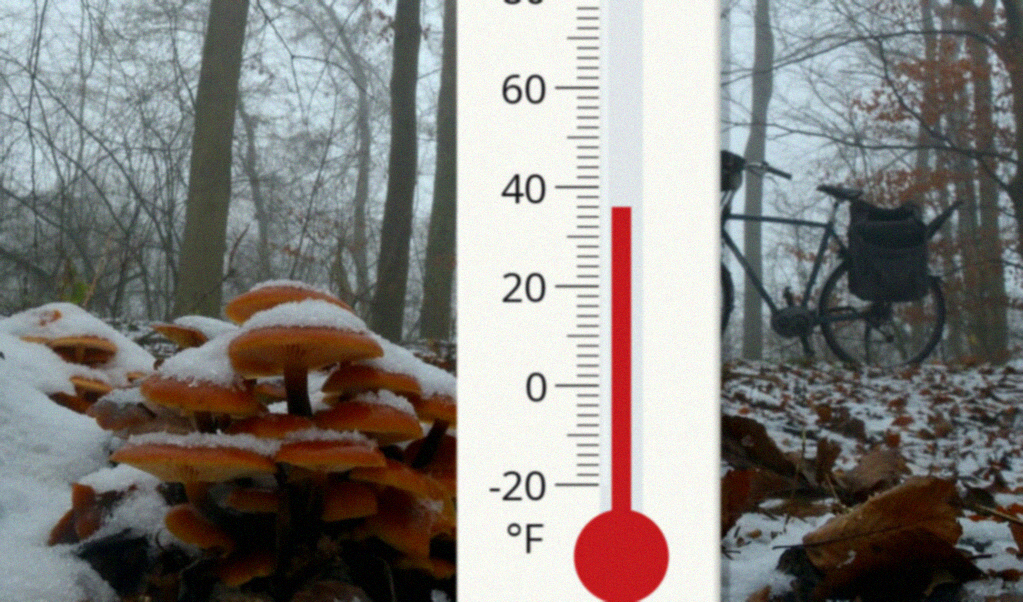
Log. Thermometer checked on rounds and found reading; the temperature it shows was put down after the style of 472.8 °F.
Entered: 36 °F
